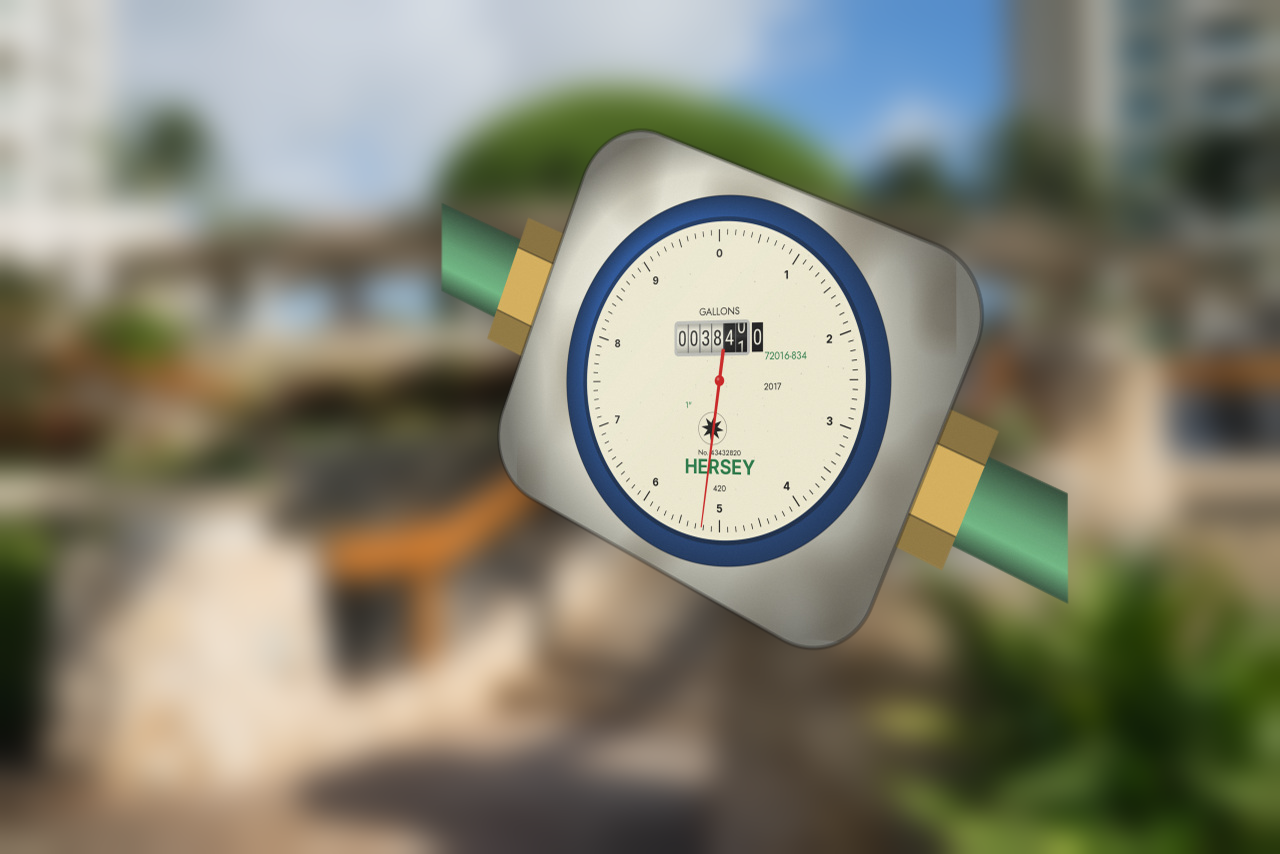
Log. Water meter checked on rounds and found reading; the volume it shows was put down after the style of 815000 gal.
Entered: 38405.2 gal
